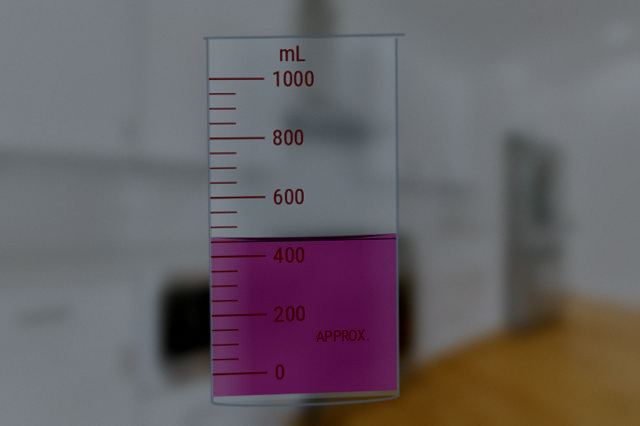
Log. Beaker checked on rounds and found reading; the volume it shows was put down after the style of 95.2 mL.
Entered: 450 mL
